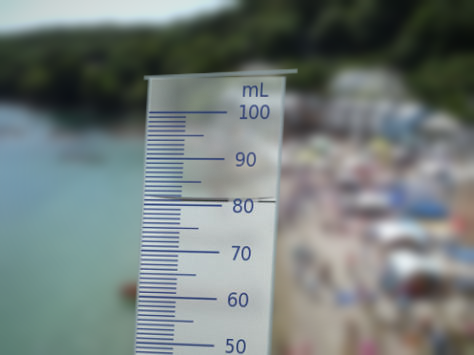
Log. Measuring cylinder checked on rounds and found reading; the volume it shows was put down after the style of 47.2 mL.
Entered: 81 mL
